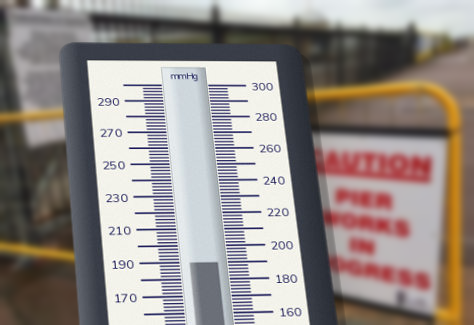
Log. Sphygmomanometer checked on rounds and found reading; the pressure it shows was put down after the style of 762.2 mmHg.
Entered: 190 mmHg
